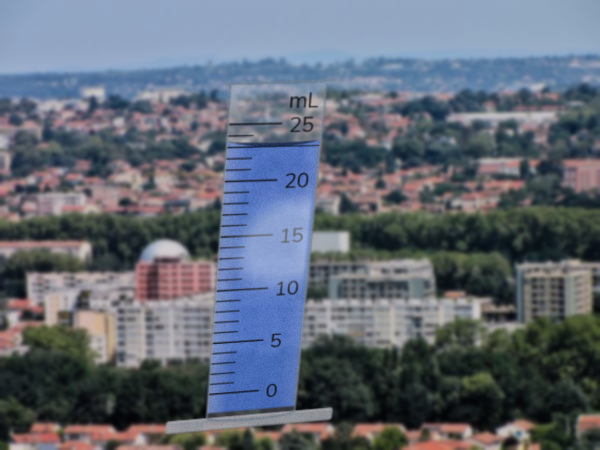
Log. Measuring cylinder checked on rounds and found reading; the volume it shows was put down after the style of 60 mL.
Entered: 23 mL
